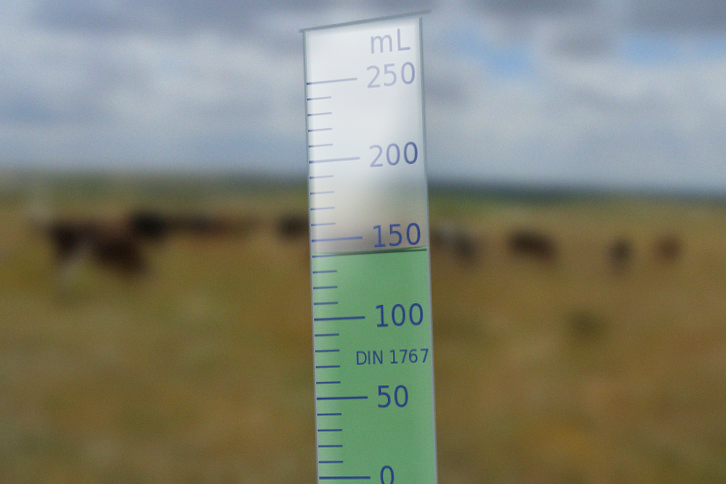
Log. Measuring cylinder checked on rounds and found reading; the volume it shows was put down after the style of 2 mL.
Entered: 140 mL
